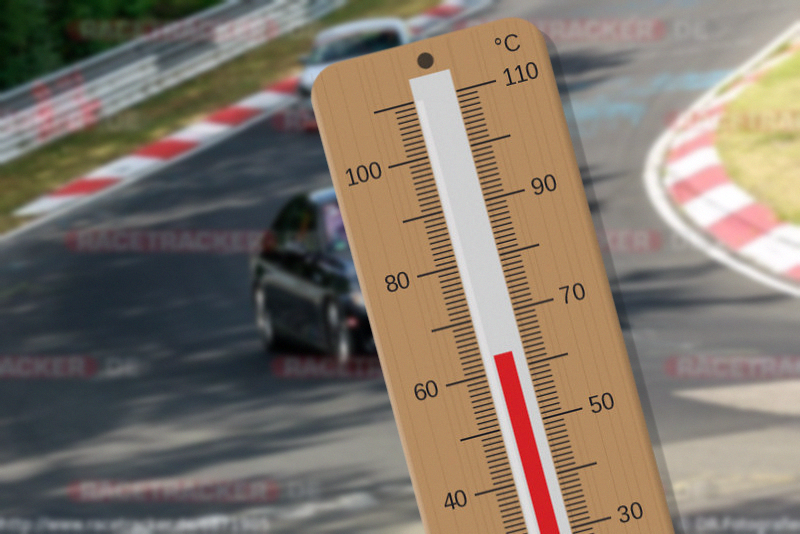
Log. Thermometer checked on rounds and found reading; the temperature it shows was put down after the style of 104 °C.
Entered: 63 °C
